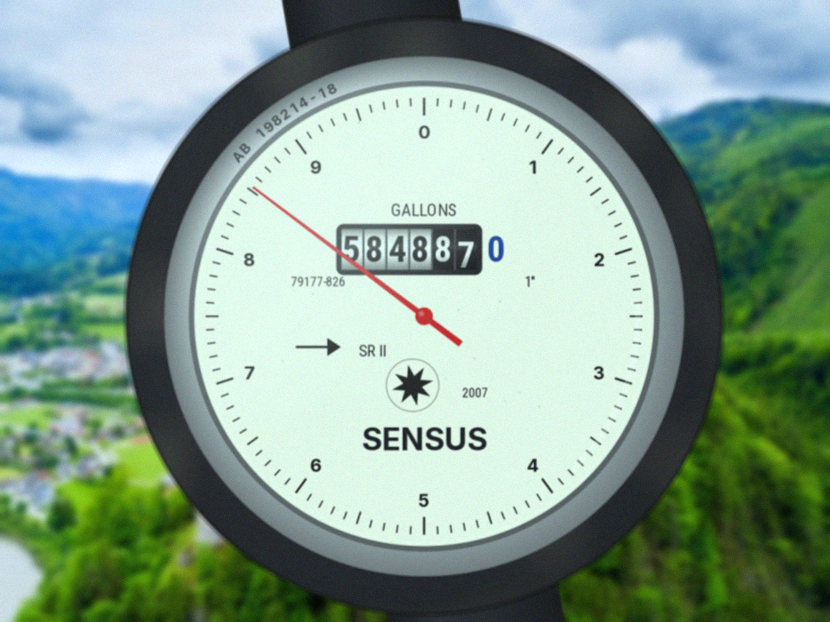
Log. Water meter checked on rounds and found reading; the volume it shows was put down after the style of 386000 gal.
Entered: 5848868.5 gal
